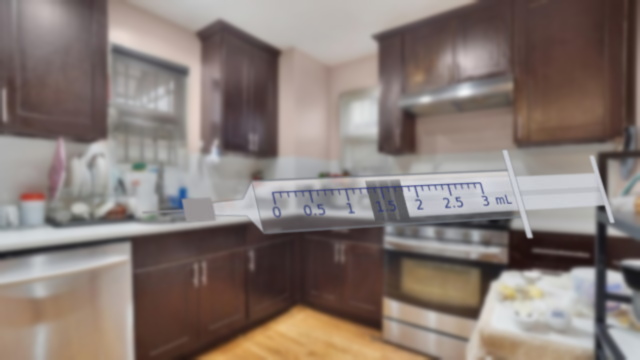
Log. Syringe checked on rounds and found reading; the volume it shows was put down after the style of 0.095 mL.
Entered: 1.3 mL
